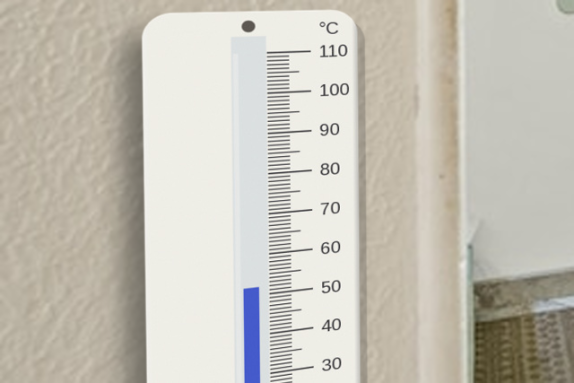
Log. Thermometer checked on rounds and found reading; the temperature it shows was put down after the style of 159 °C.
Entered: 52 °C
